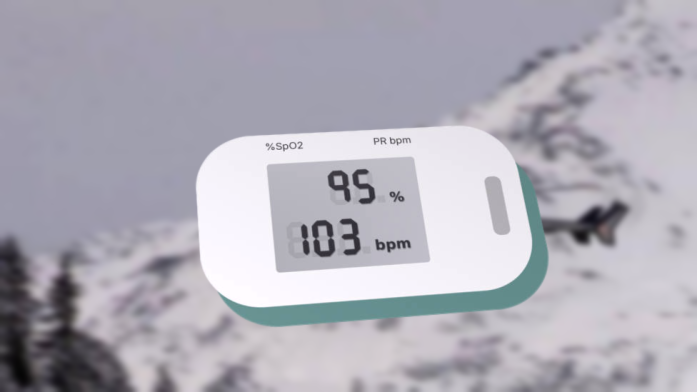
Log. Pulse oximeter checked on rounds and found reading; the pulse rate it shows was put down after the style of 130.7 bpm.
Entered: 103 bpm
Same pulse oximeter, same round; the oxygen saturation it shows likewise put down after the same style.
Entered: 95 %
